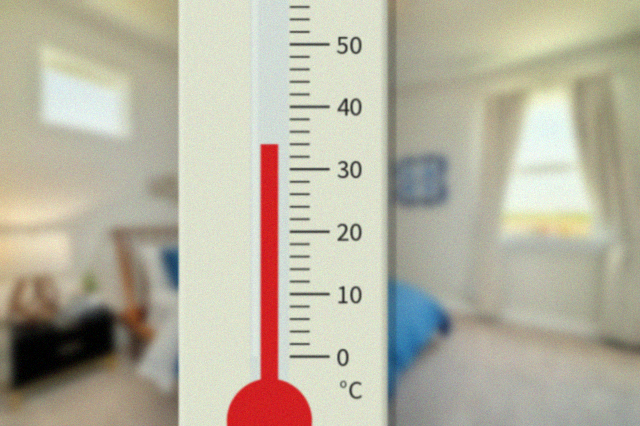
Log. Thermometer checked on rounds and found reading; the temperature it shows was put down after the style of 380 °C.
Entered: 34 °C
